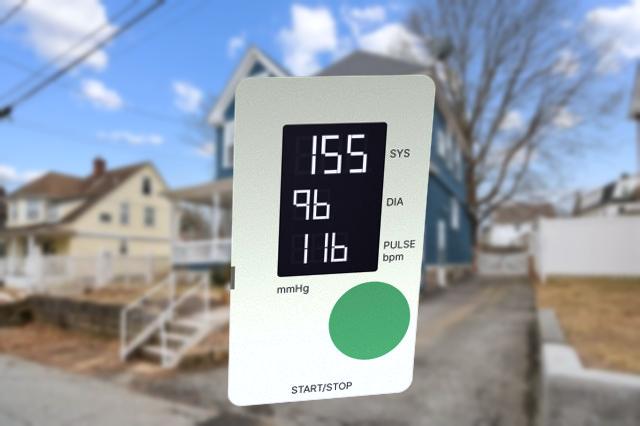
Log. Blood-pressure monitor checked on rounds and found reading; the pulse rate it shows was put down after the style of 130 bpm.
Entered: 116 bpm
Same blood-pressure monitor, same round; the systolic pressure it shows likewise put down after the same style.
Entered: 155 mmHg
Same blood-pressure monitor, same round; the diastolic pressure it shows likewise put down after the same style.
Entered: 96 mmHg
